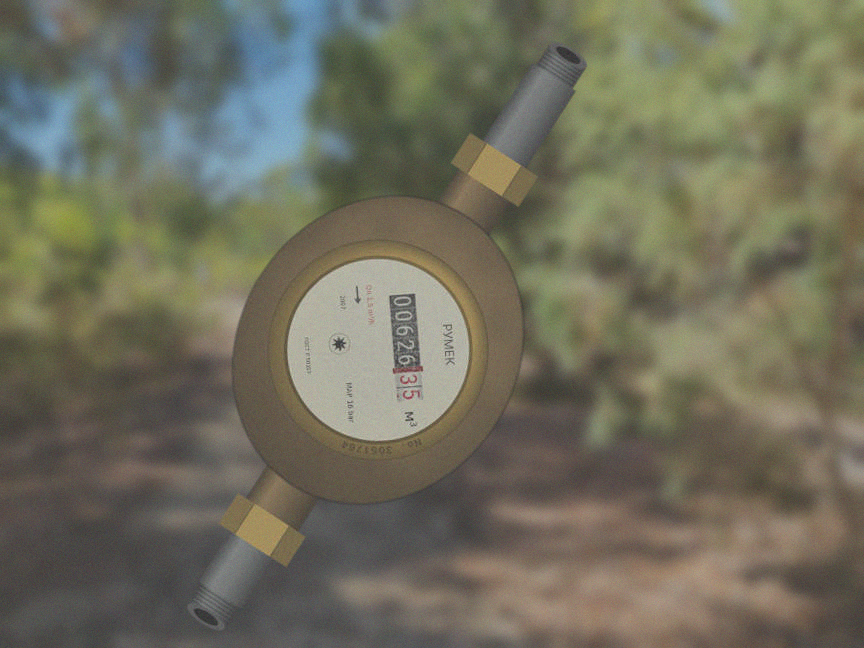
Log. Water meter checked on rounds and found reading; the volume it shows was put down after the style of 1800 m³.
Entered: 626.35 m³
